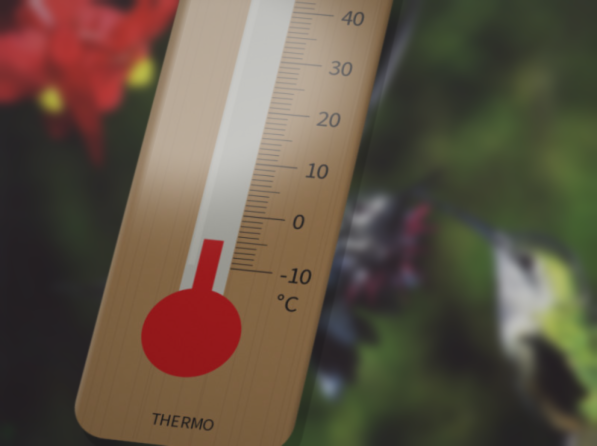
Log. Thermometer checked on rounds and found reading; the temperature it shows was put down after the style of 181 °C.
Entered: -5 °C
